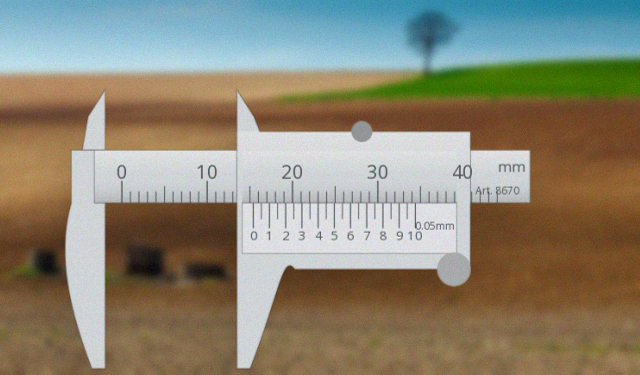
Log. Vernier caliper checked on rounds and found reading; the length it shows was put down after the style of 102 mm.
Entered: 15.4 mm
